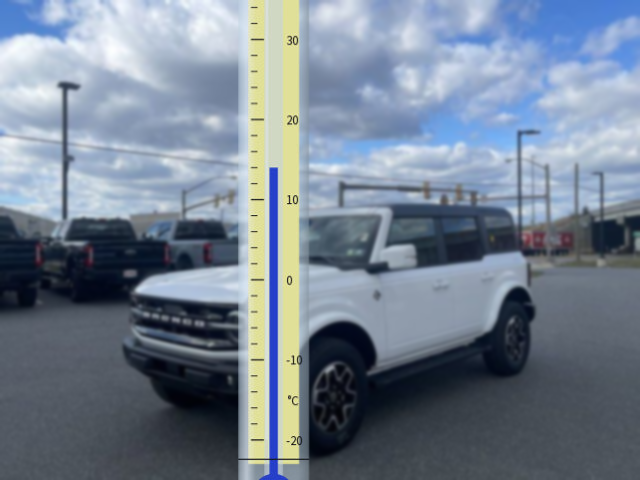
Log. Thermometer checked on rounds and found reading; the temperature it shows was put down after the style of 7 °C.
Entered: 14 °C
